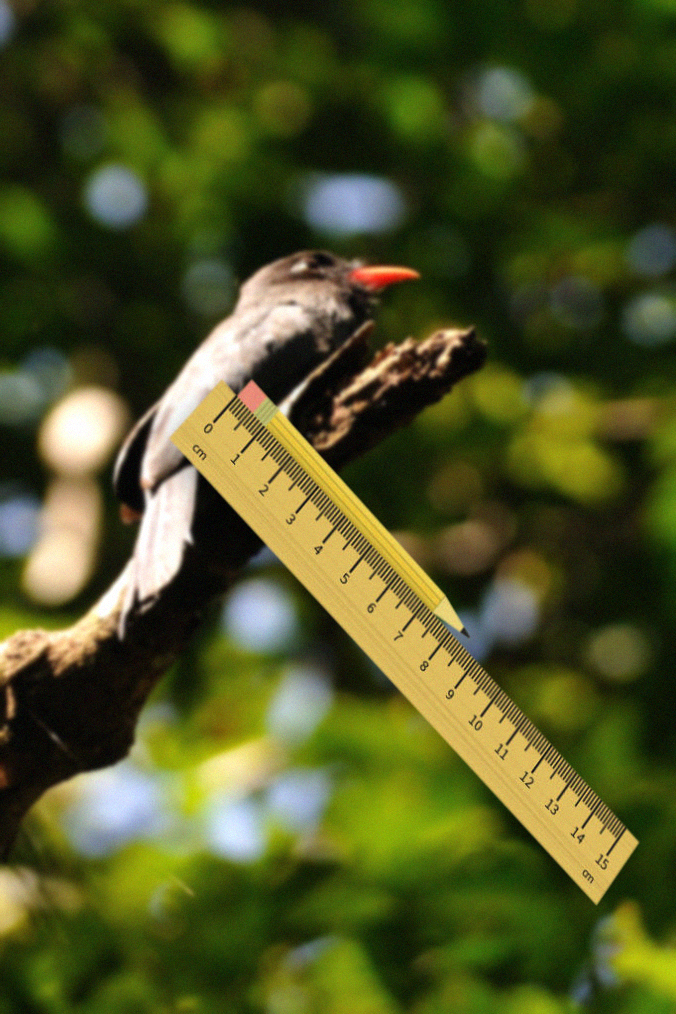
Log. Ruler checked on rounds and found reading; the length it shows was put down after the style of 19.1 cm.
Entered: 8.5 cm
